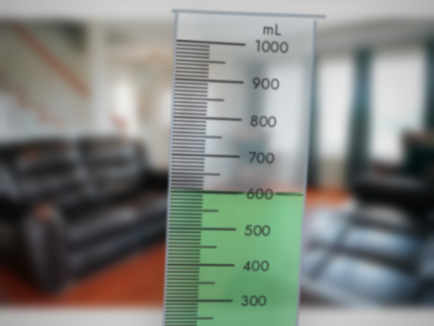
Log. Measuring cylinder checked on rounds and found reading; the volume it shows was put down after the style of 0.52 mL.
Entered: 600 mL
